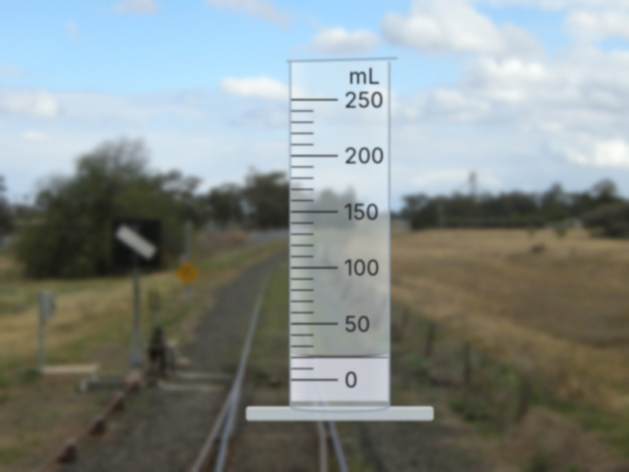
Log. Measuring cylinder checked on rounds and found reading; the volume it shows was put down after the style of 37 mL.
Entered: 20 mL
